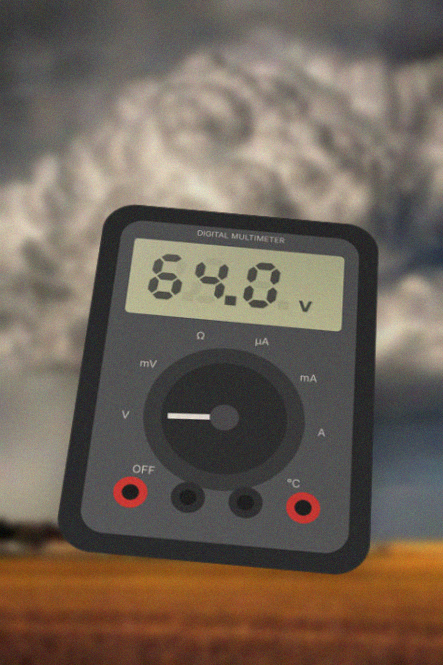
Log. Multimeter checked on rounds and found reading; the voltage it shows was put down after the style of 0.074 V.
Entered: 64.0 V
